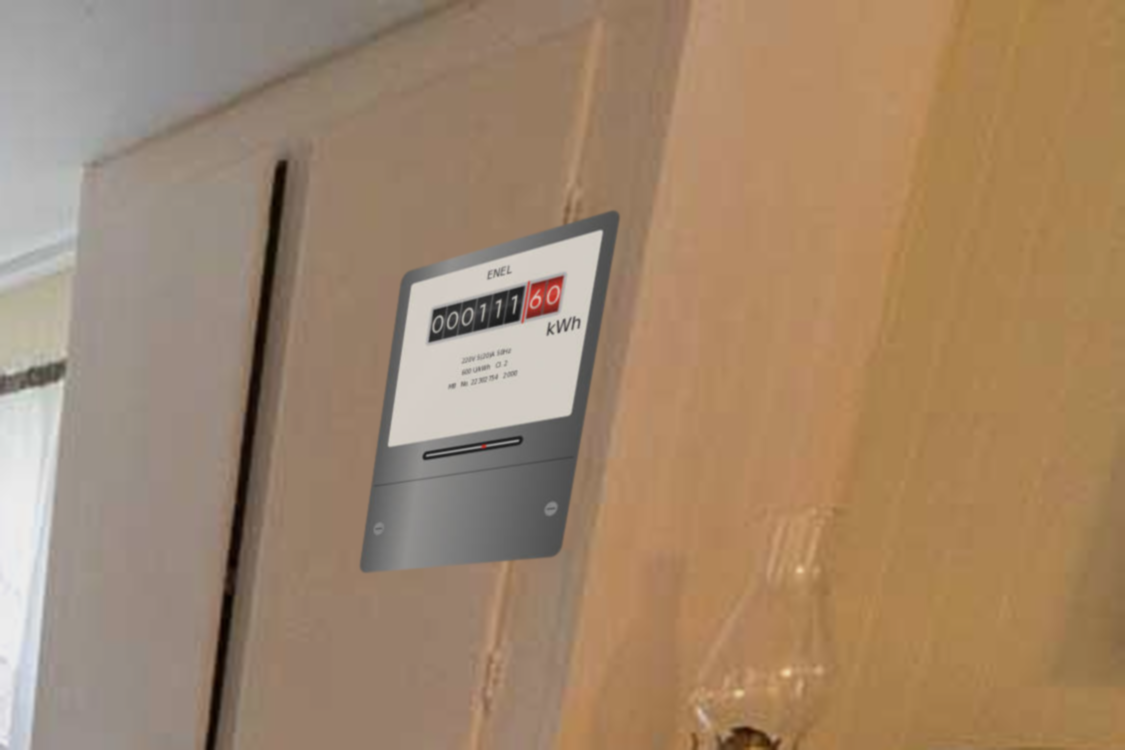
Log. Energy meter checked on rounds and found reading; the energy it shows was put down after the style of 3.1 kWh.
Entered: 111.60 kWh
